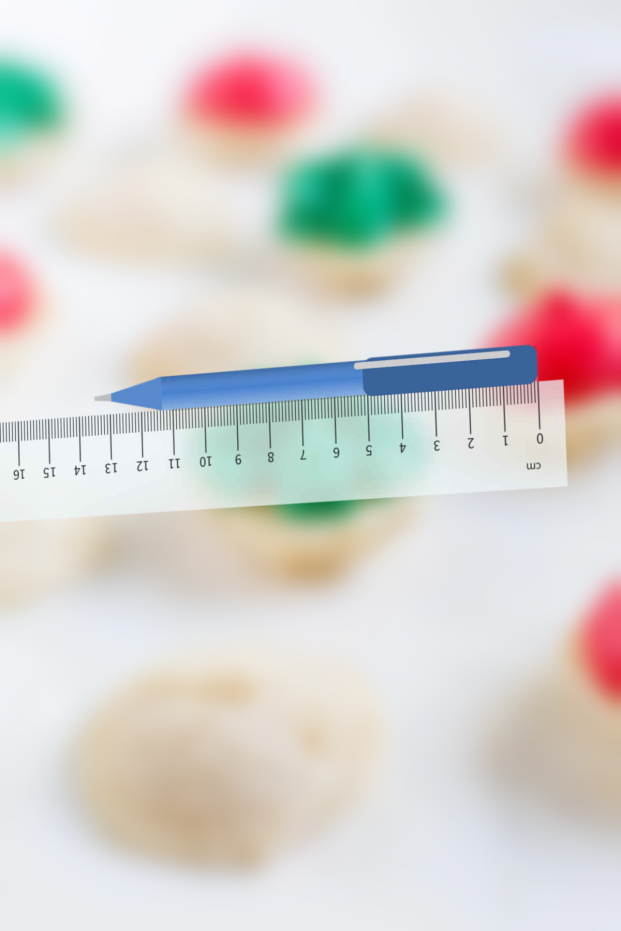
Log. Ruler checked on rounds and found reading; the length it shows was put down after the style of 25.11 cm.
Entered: 13.5 cm
